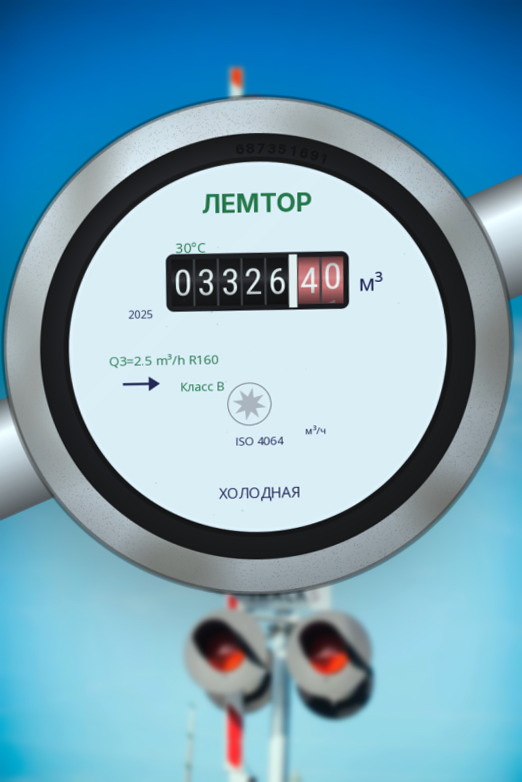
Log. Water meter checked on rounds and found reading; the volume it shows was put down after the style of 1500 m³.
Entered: 3326.40 m³
